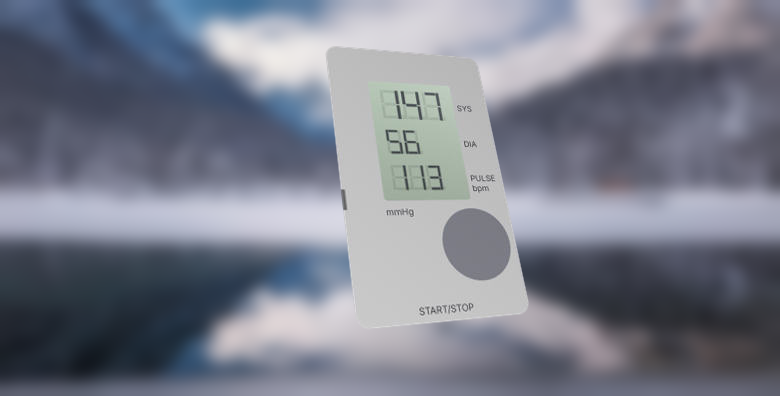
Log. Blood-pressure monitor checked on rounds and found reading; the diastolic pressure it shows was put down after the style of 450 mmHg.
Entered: 56 mmHg
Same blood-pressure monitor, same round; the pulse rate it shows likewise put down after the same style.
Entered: 113 bpm
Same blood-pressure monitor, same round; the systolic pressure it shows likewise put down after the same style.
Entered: 147 mmHg
